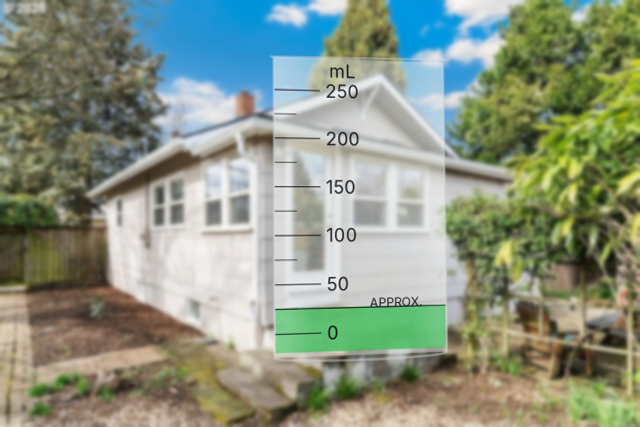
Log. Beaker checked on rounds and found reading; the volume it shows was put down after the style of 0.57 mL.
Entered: 25 mL
